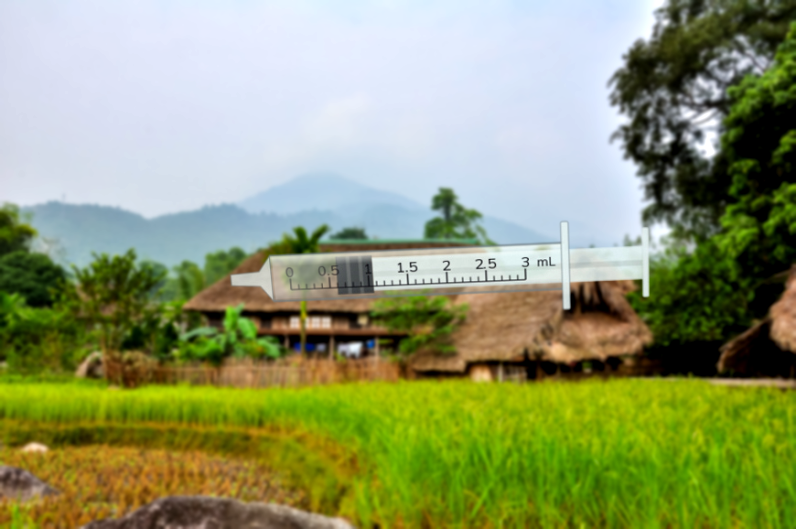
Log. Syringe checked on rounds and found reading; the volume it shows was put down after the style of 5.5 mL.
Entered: 0.6 mL
